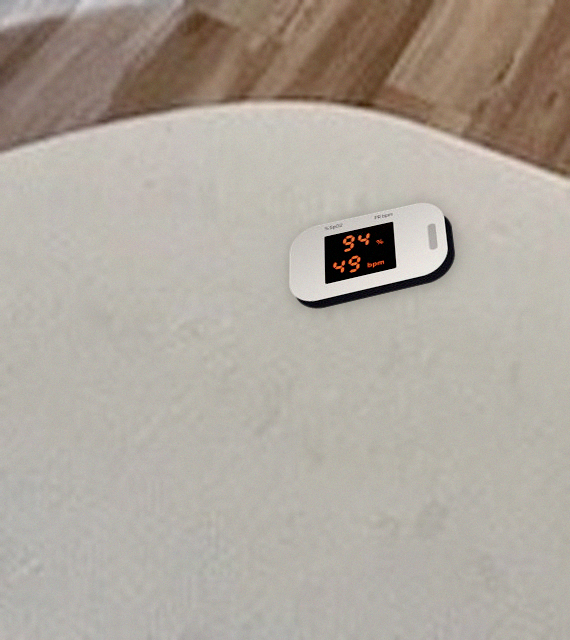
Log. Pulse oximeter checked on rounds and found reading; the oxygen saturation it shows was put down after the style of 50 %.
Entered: 94 %
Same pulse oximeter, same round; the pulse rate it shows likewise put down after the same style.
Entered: 49 bpm
